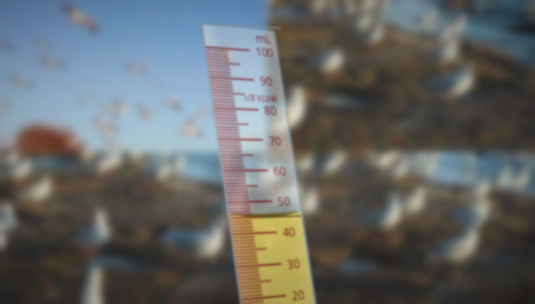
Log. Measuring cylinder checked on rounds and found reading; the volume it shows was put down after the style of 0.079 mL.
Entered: 45 mL
